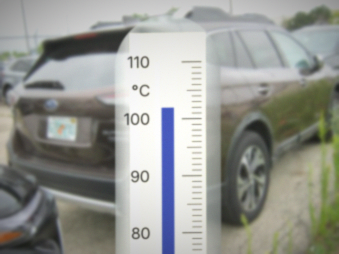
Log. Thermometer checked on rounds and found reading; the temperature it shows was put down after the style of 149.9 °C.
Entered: 102 °C
